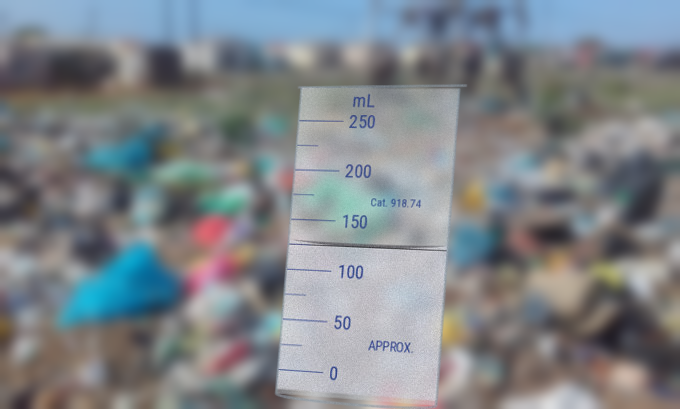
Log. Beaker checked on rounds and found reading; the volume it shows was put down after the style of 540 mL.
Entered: 125 mL
